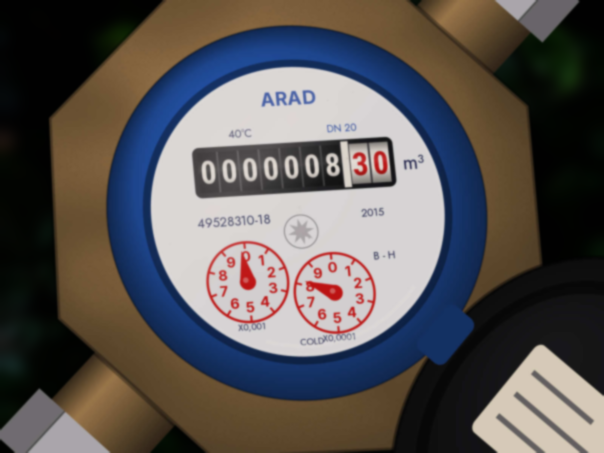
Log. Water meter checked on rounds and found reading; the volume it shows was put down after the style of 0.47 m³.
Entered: 8.2998 m³
